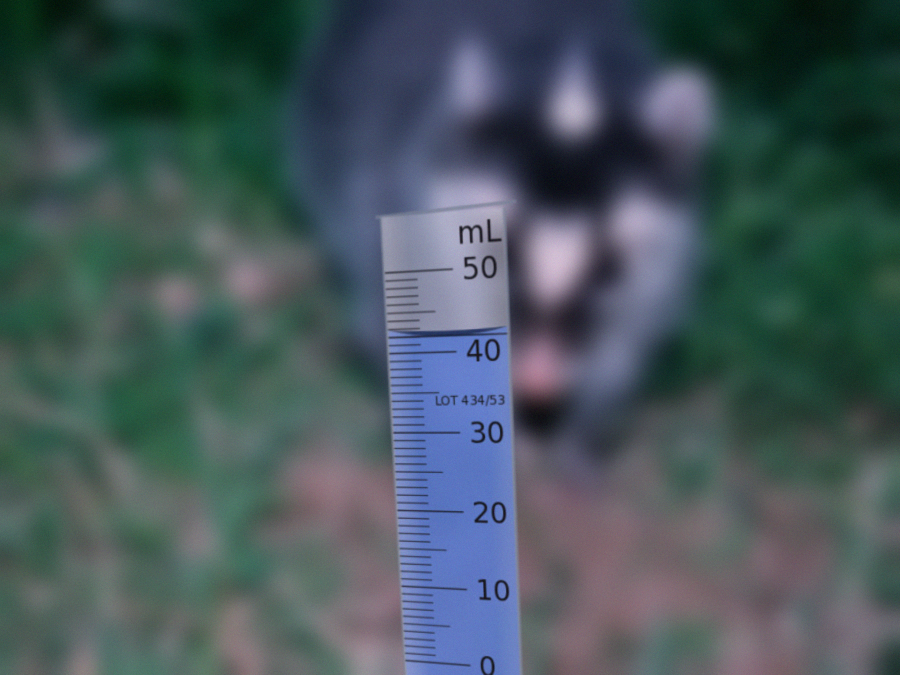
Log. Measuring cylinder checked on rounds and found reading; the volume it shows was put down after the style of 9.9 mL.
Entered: 42 mL
